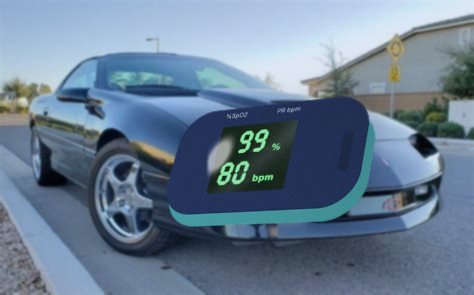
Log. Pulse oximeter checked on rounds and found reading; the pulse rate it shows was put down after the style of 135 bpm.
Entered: 80 bpm
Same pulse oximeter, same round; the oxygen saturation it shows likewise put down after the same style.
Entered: 99 %
